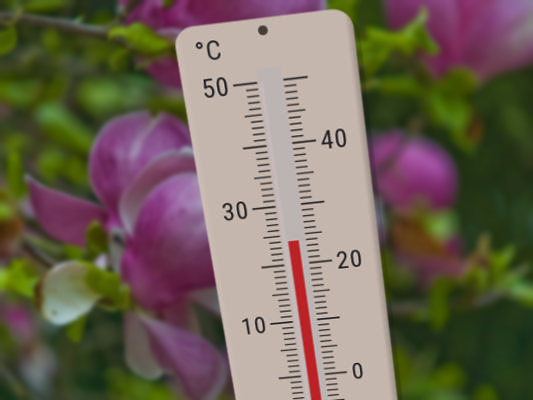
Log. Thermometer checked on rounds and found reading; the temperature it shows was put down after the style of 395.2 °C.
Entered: 24 °C
